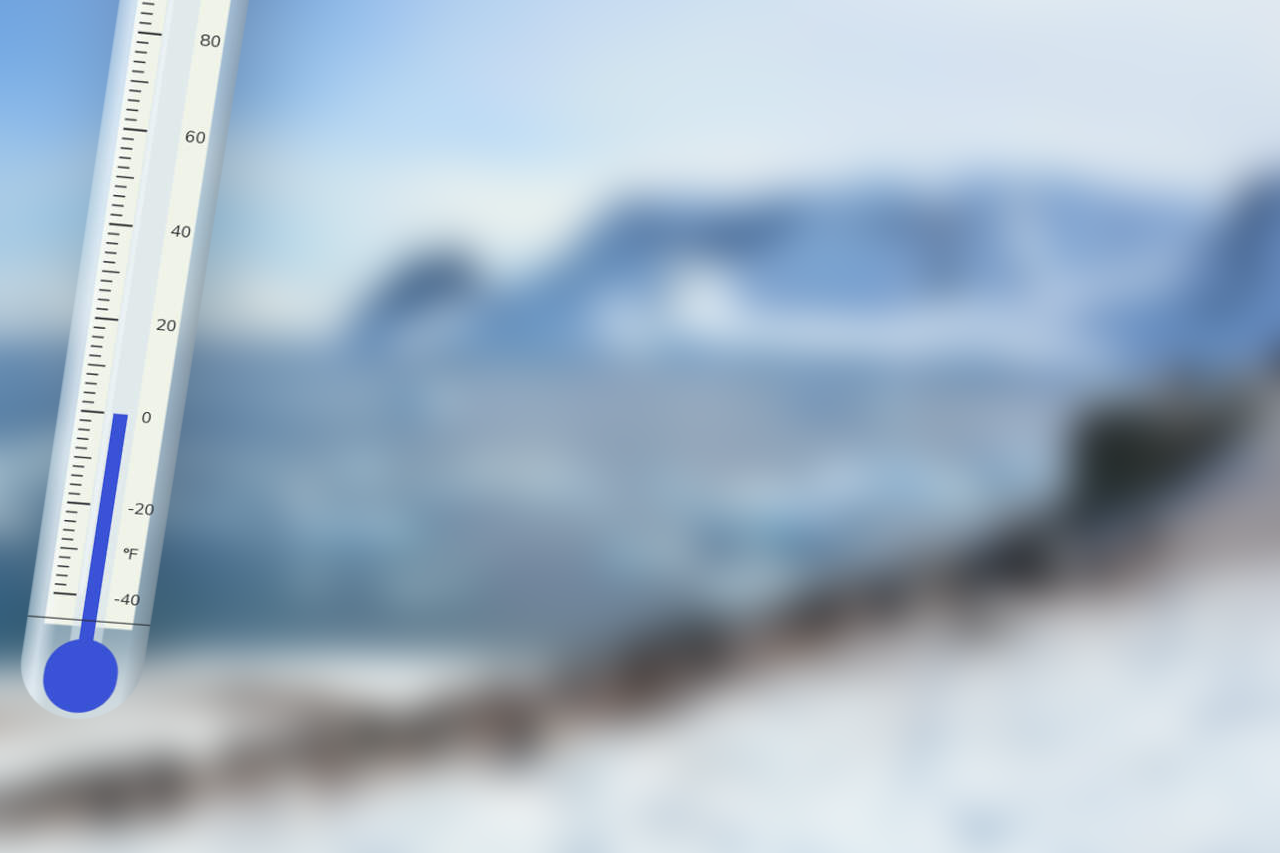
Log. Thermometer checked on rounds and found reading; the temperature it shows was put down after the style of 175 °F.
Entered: 0 °F
